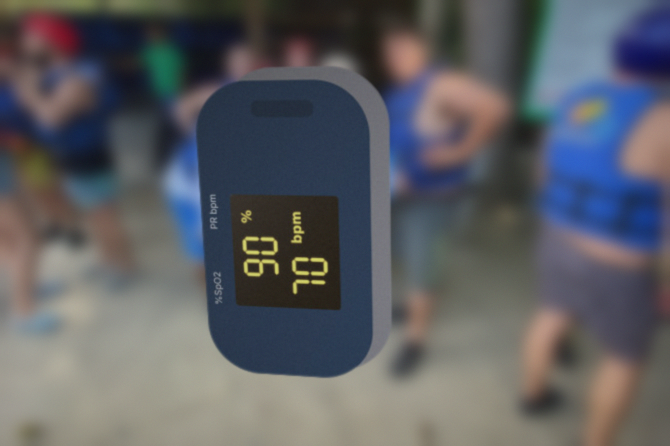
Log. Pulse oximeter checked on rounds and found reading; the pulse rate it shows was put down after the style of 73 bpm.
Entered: 70 bpm
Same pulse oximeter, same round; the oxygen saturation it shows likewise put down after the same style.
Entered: 90 %
